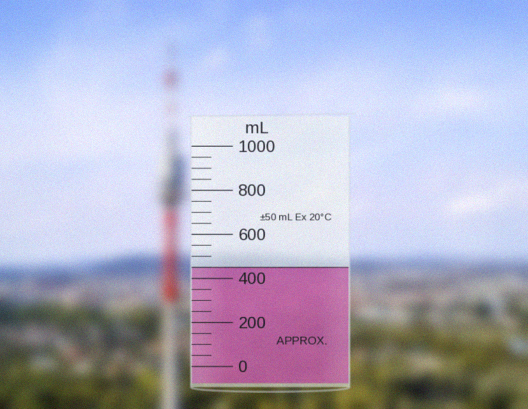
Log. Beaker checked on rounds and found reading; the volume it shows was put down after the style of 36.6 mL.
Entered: 450 mL
